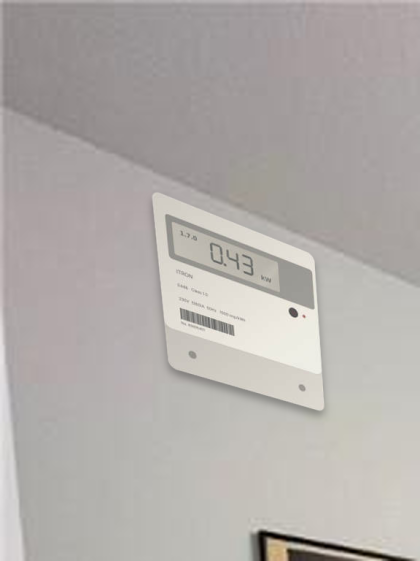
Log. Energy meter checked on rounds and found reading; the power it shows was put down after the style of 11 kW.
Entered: 0.43 kW
